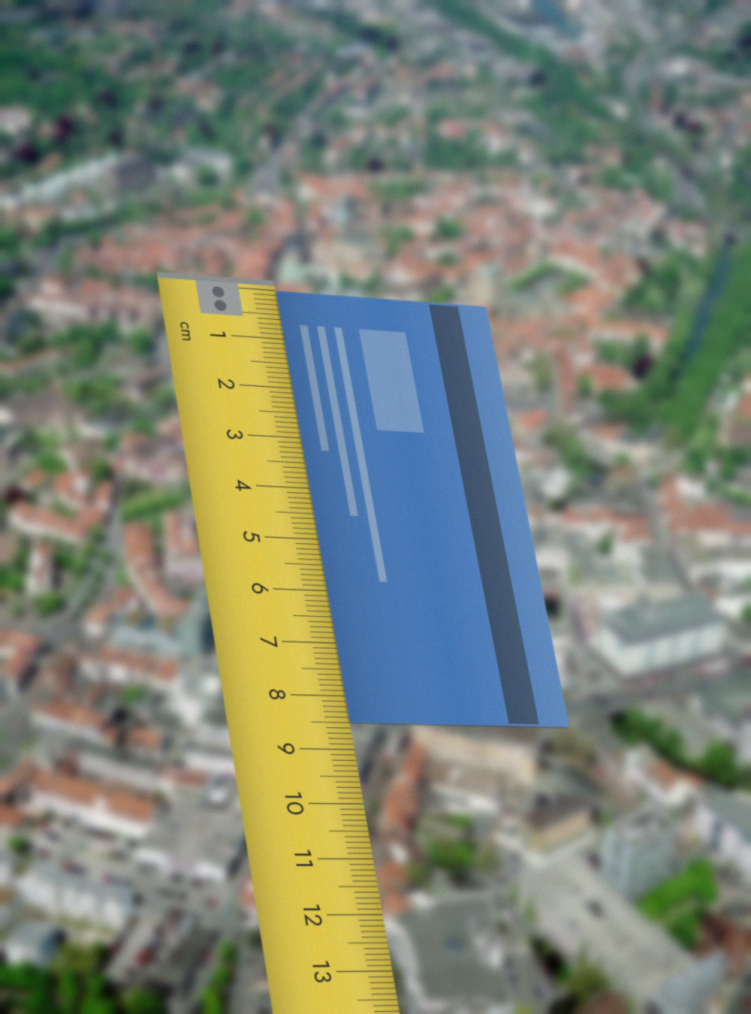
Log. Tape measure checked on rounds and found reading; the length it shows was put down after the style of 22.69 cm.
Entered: 8.5 cm
